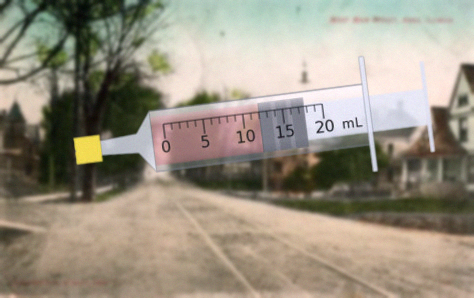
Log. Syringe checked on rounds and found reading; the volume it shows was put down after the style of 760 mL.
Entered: 12 mL
